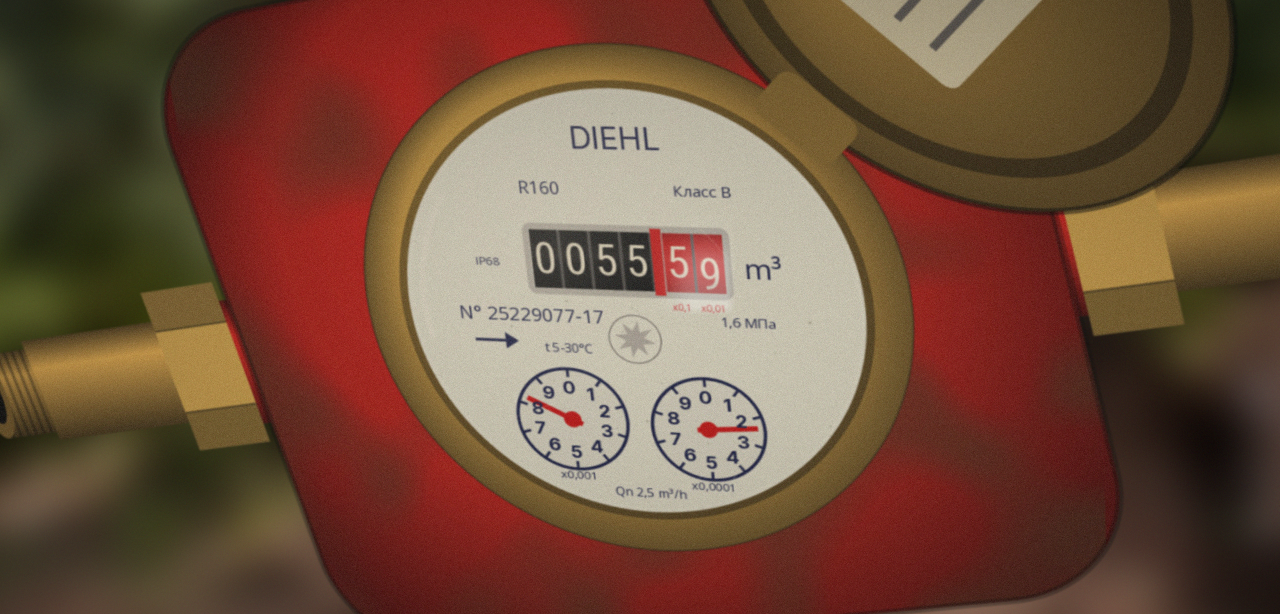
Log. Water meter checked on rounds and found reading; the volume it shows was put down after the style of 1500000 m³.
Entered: 55.5882 m³
